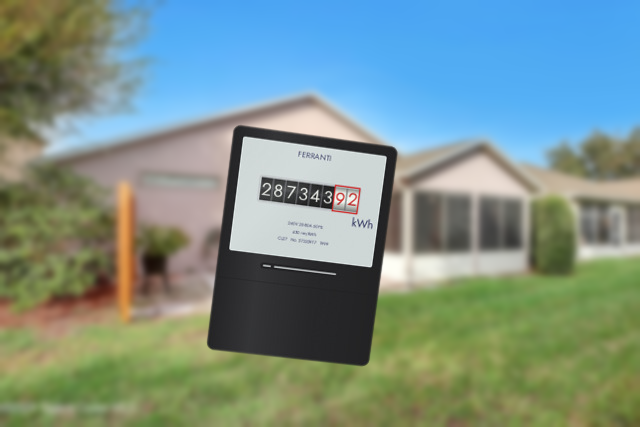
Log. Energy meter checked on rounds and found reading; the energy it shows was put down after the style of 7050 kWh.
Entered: 287343.92 kWh
